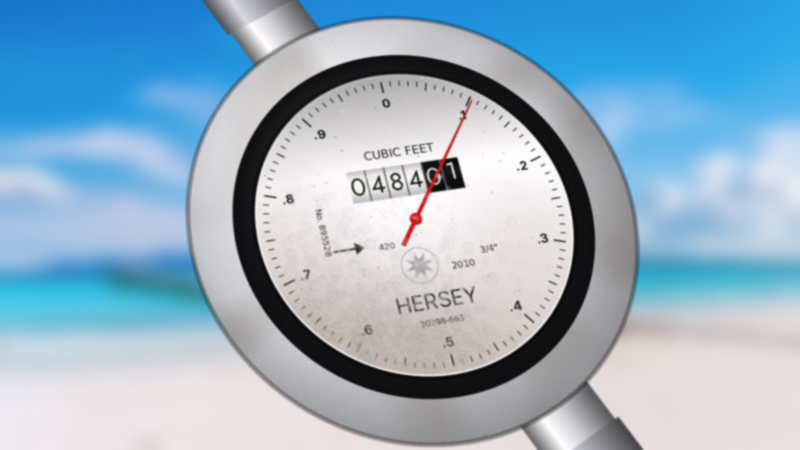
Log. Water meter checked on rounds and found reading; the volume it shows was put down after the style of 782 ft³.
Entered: 48401.10 ft³
